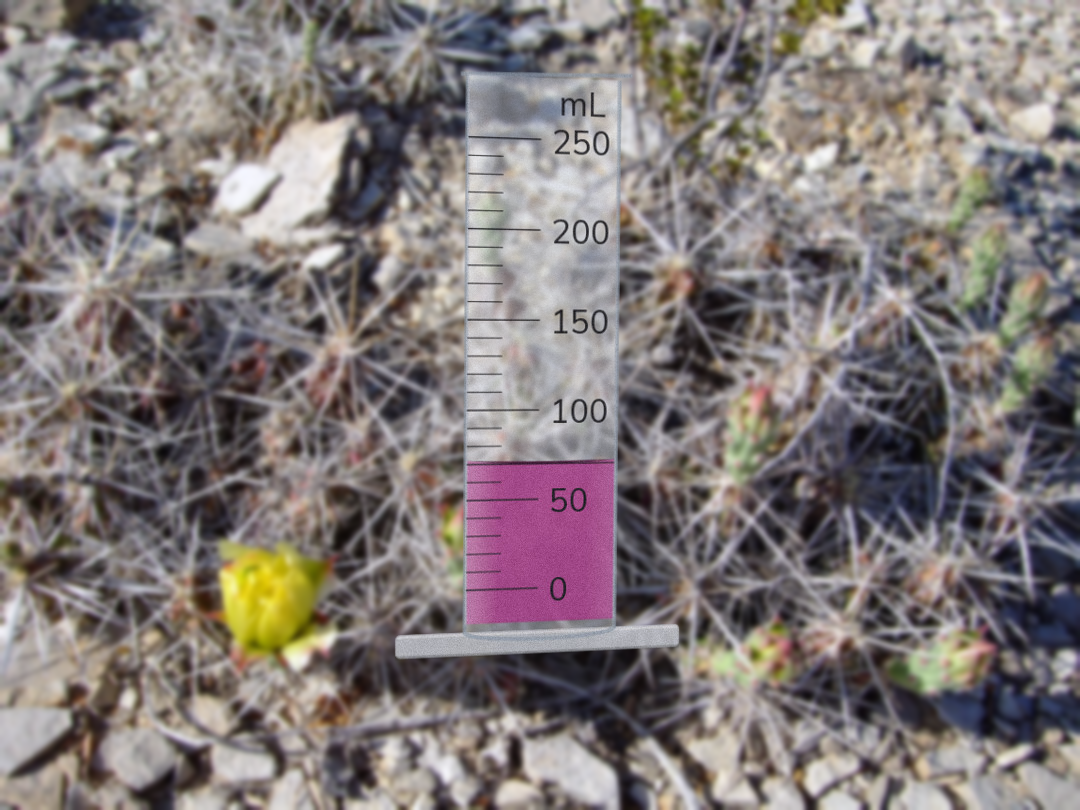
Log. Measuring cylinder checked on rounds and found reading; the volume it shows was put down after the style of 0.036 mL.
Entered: 70 mL
